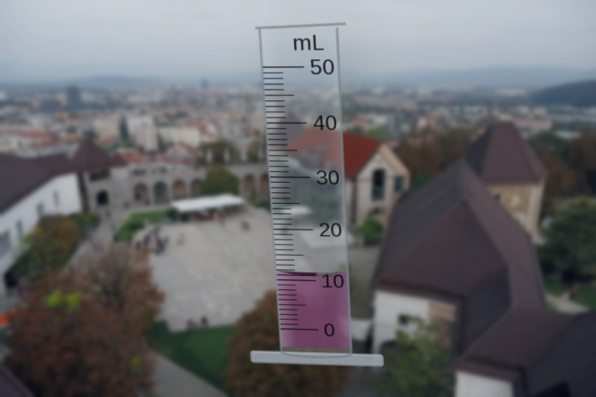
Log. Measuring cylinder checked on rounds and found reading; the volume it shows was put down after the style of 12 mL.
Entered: 11 mL
